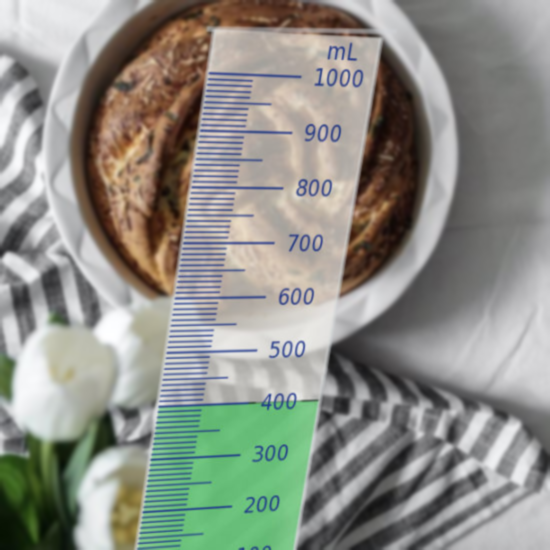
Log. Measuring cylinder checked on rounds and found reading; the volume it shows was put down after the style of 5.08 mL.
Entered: 400 mL
